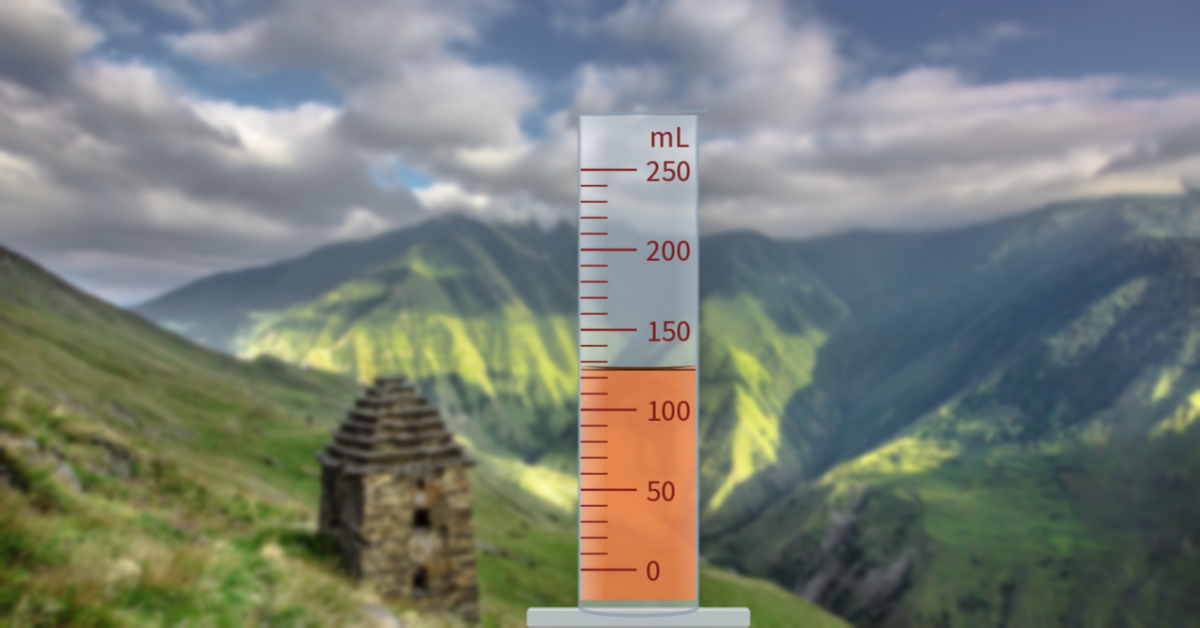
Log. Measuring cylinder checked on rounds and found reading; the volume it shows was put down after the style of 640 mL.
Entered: 125 mL
